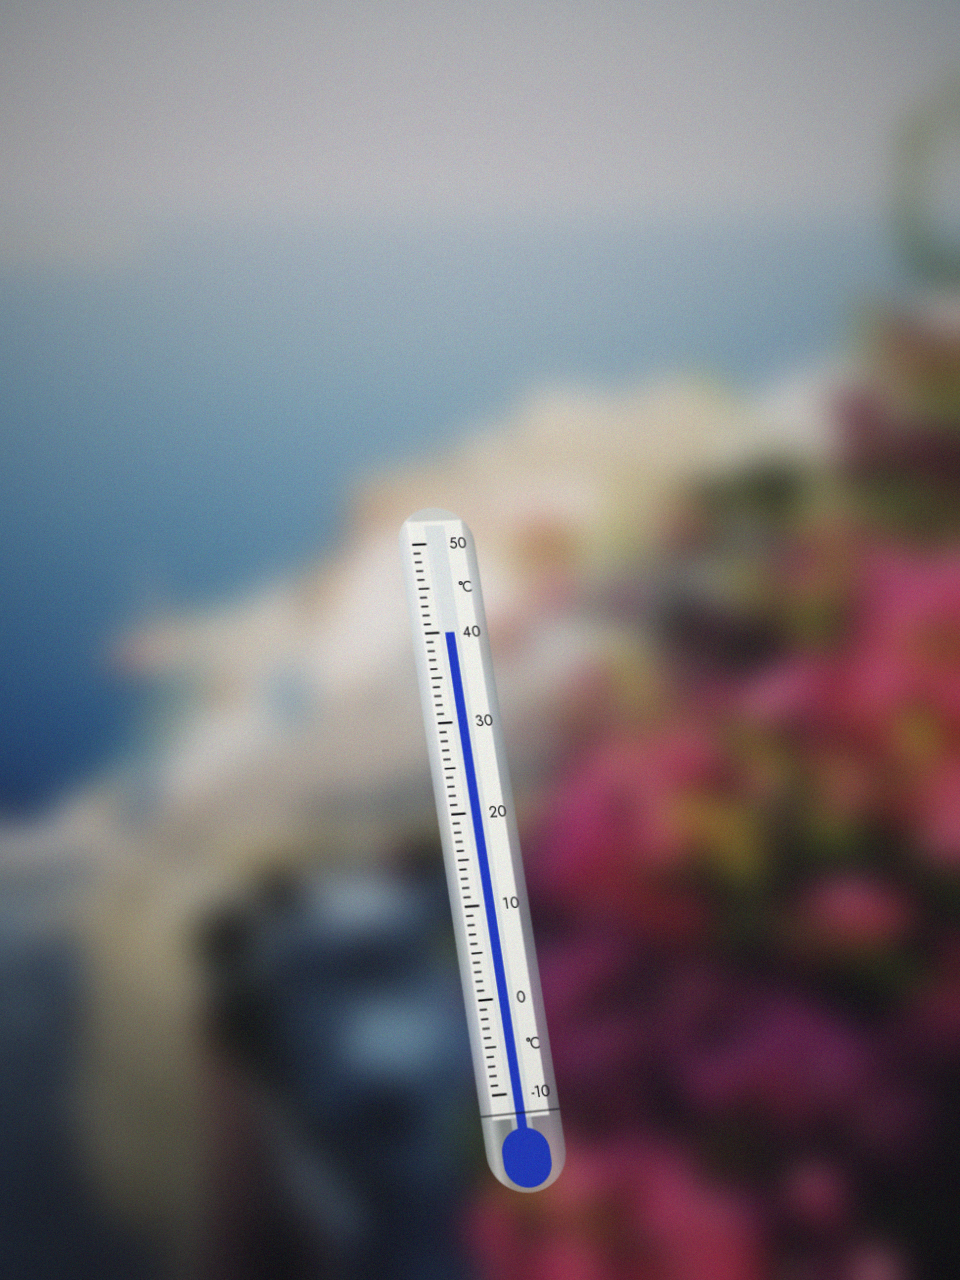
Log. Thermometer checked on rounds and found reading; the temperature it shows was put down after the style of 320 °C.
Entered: 40 °C
